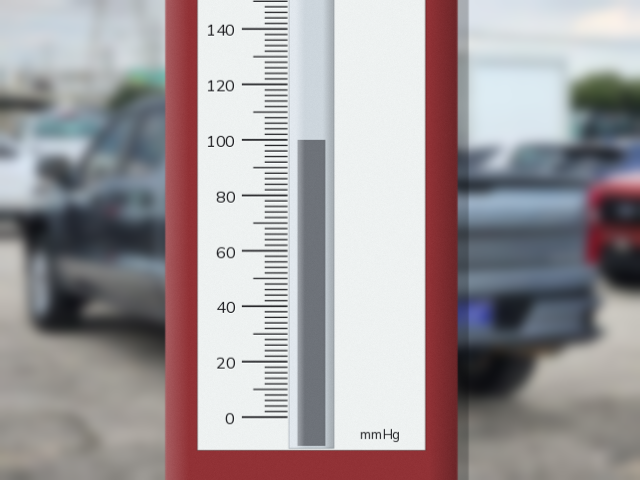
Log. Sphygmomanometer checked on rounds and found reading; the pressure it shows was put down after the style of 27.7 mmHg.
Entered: 100 mmHg
